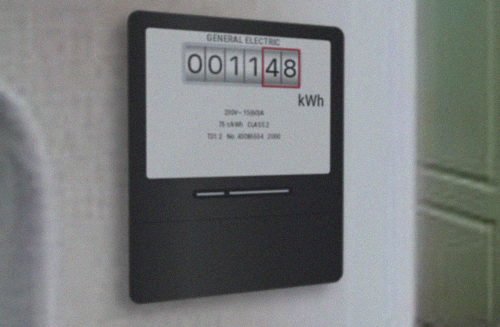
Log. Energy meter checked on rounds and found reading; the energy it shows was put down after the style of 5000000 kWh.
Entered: 11.48 kWh
